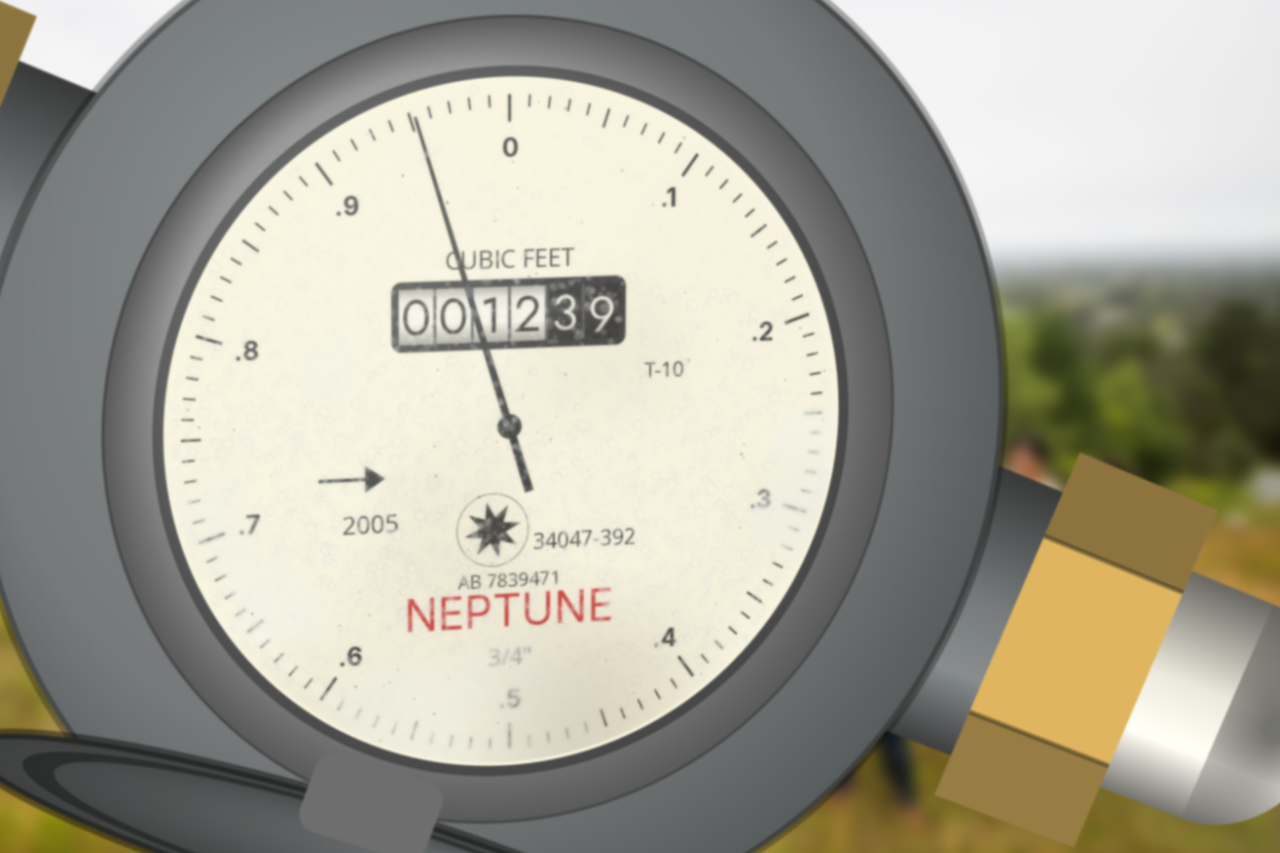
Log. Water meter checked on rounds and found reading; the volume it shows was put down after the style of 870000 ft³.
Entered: 1238.95 ft³
